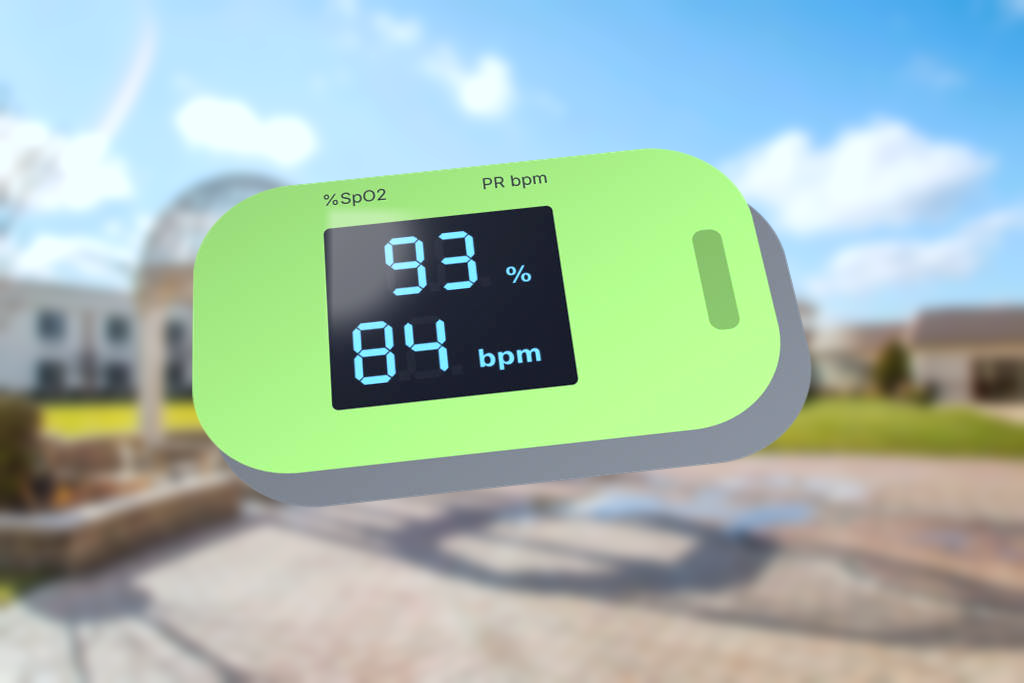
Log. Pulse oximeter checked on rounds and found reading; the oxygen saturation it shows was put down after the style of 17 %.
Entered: 93 %
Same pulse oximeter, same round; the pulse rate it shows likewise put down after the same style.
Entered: 84 bpm
